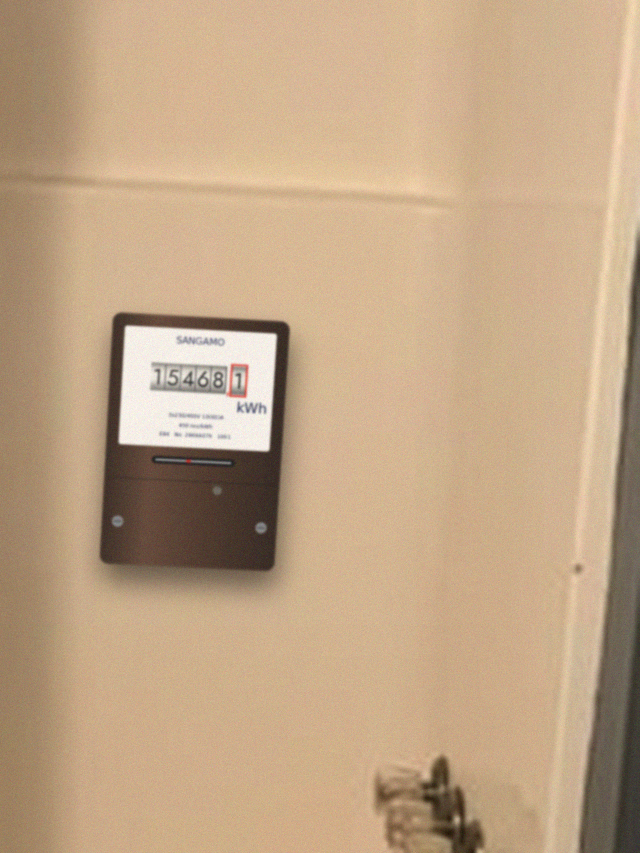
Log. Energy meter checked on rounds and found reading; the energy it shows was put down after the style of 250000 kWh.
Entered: 15468.1 kWh
